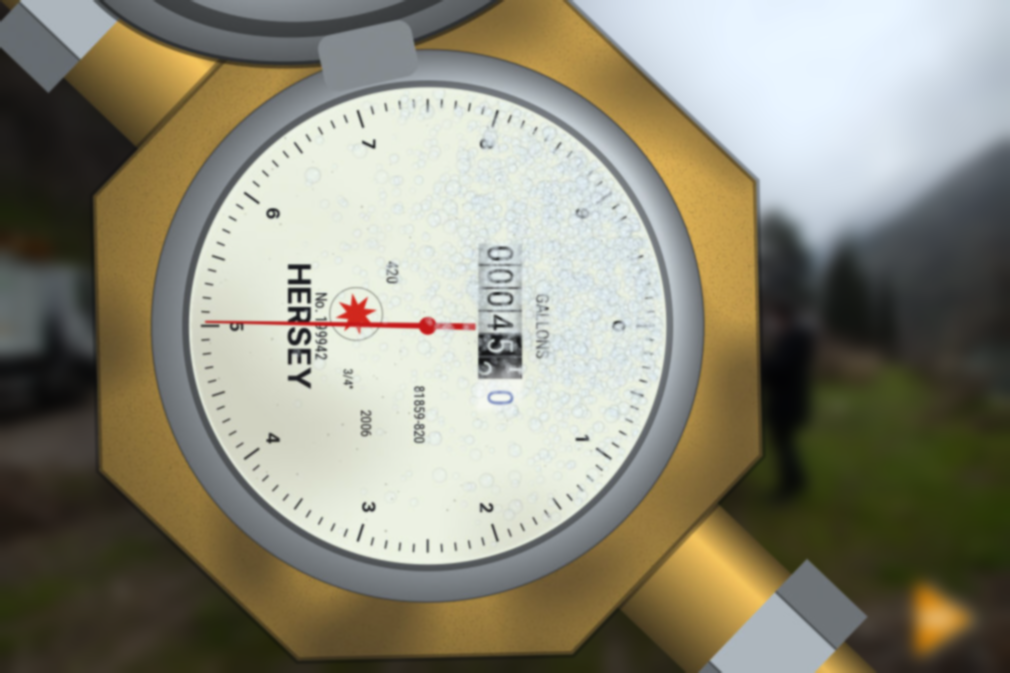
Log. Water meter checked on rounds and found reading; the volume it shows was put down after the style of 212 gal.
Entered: 4515.0 gal
